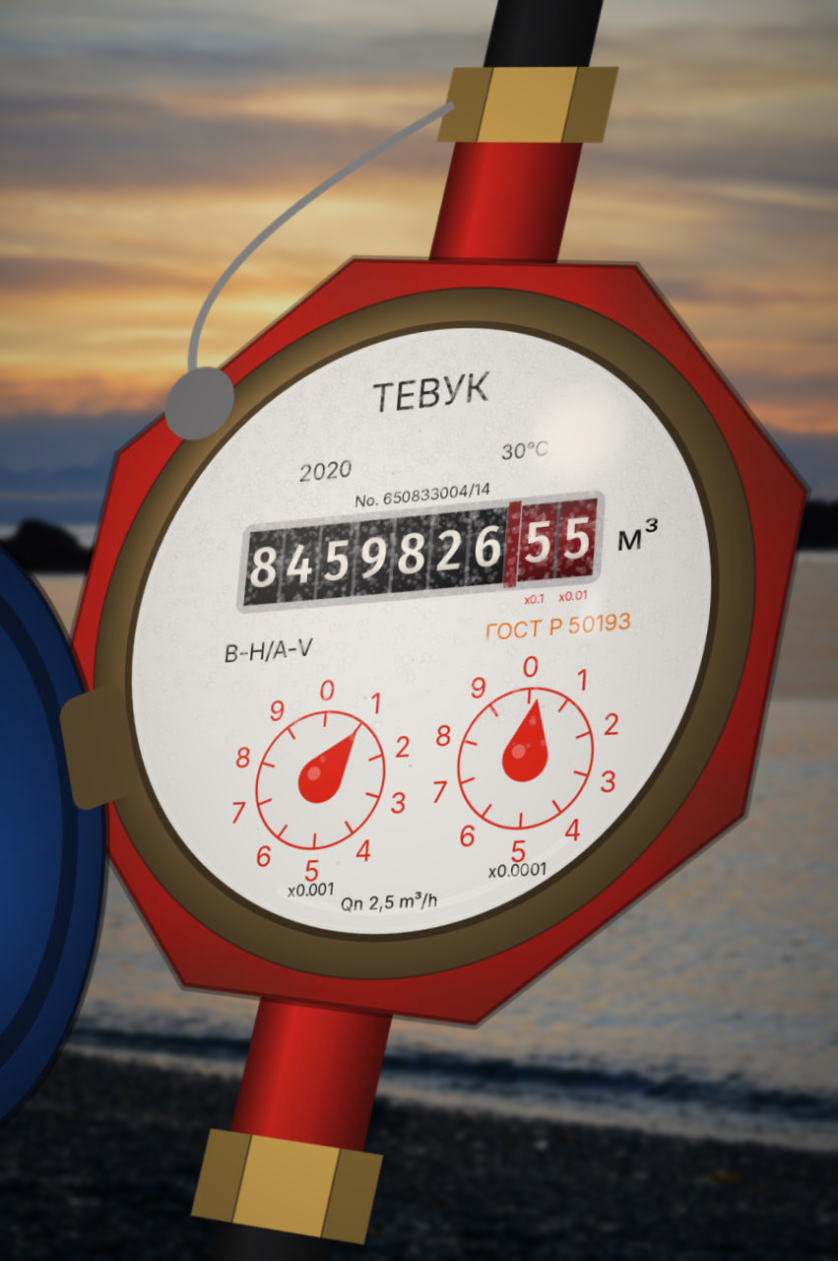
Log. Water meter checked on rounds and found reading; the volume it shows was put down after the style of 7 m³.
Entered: 8459826.5510 m³
